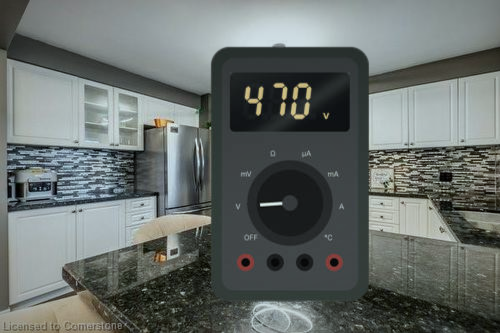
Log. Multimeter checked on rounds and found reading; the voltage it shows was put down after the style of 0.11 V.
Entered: 470 V
